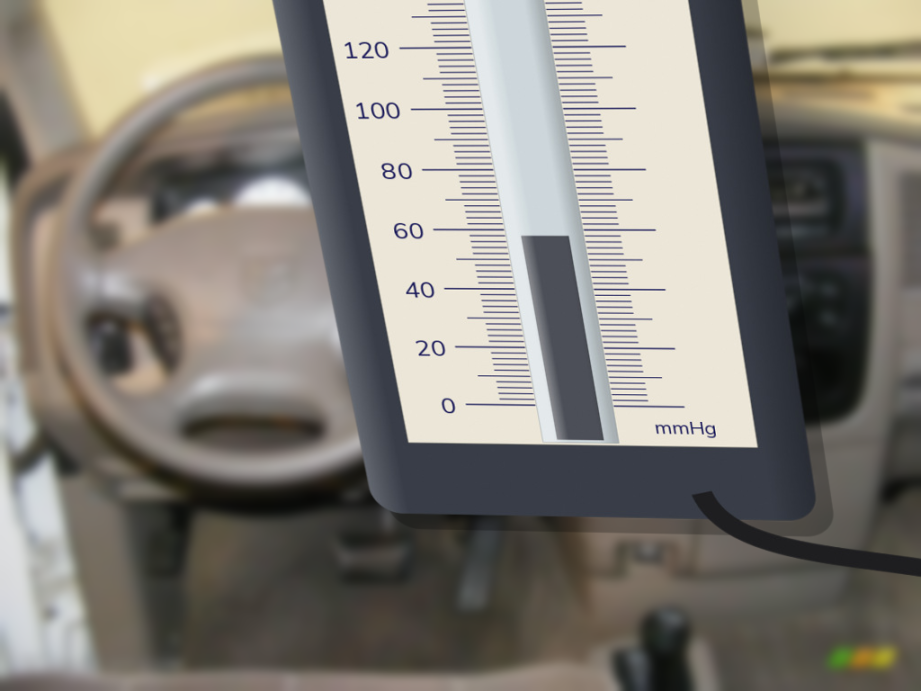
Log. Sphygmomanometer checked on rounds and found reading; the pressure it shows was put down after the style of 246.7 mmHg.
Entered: 58 mmHg
